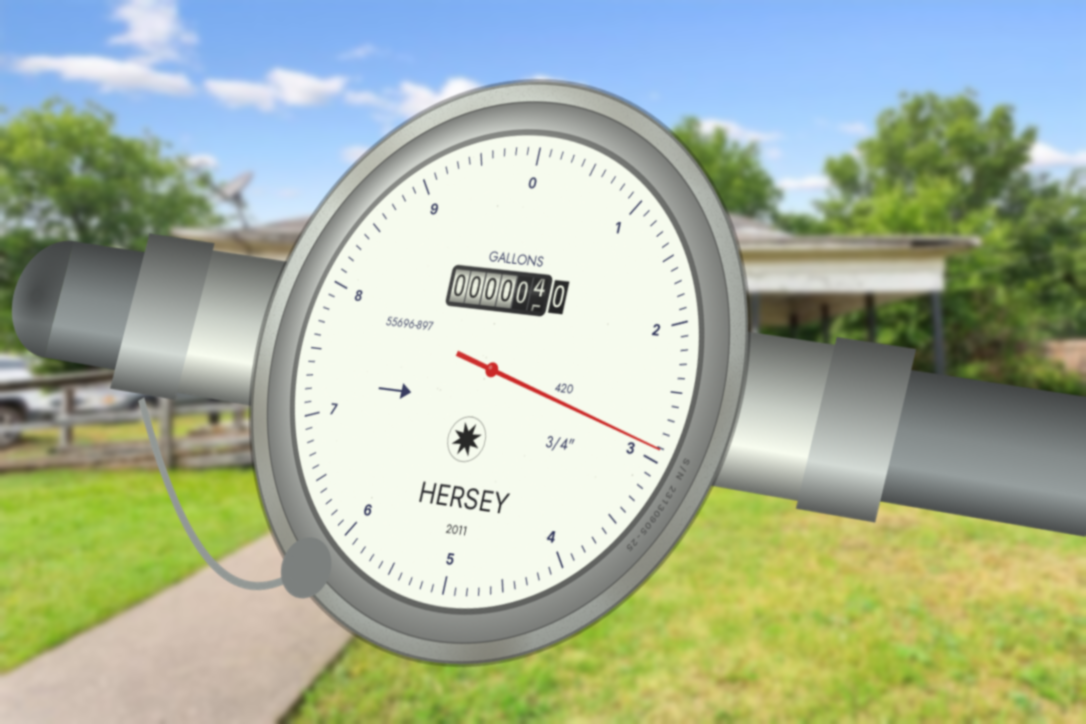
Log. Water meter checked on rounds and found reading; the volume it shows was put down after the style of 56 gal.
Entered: 42.9 gal
